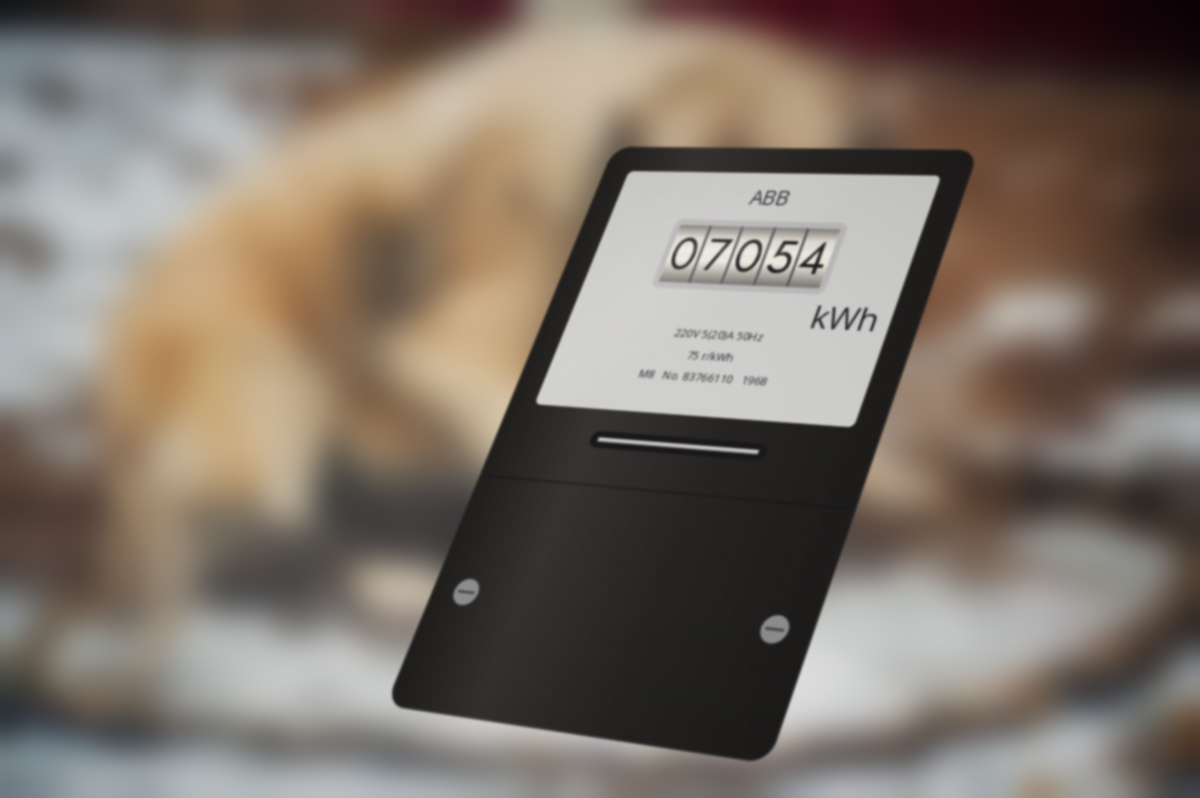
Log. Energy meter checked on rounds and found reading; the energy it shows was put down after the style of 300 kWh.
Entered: 7054 kWh
